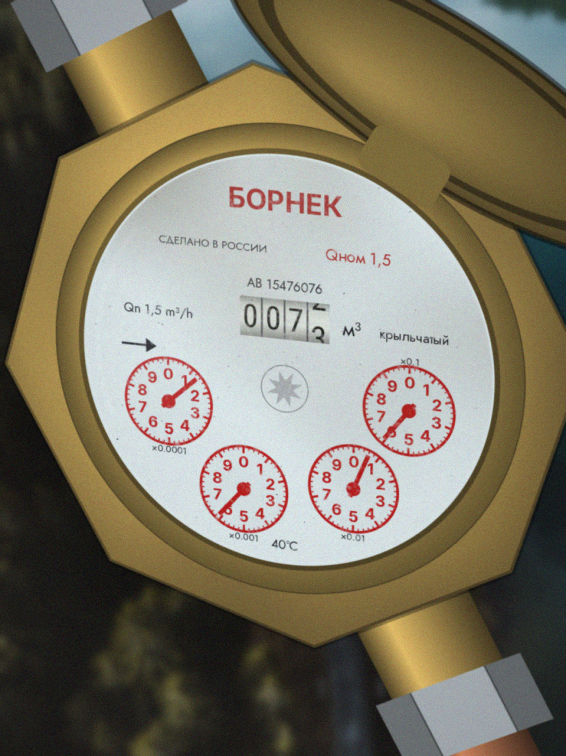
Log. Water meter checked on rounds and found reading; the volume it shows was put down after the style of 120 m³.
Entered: 72.6061 m³
